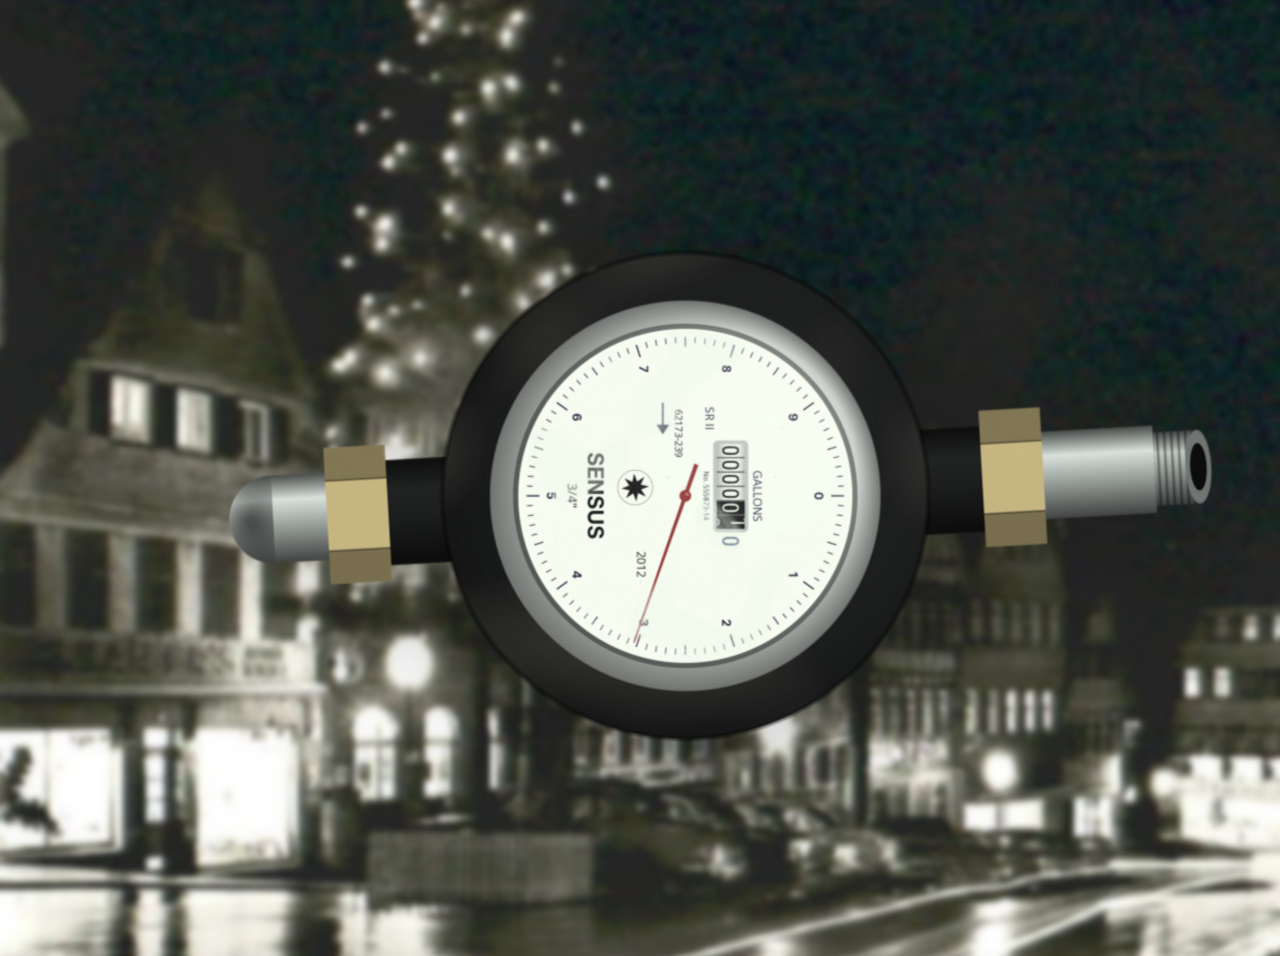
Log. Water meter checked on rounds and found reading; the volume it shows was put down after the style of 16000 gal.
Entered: 13.0 gal
